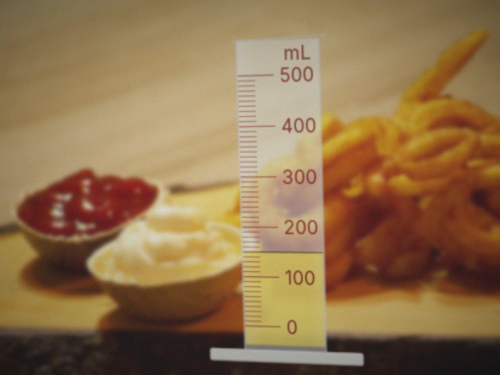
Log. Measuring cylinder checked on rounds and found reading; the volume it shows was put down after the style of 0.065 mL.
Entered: 150 mL
